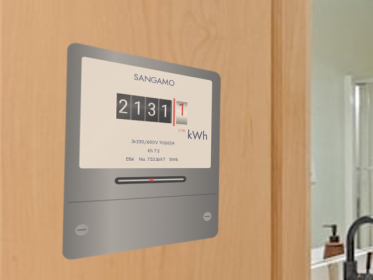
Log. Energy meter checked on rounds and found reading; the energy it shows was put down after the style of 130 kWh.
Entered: 2131.1 kWh
